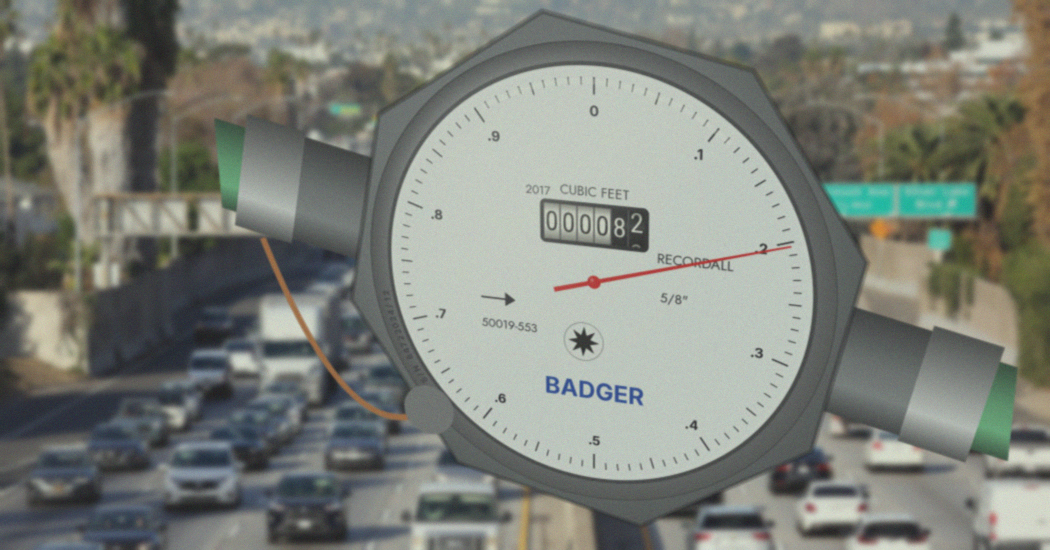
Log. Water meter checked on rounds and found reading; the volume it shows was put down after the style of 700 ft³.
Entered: 82.20 ft³
